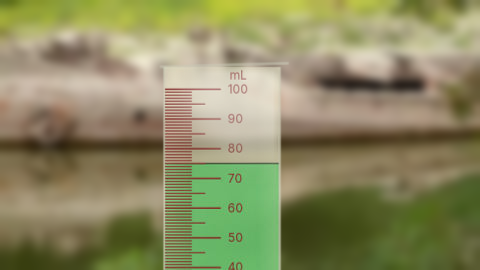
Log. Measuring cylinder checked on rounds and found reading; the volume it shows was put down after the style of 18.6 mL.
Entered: 75 mL
